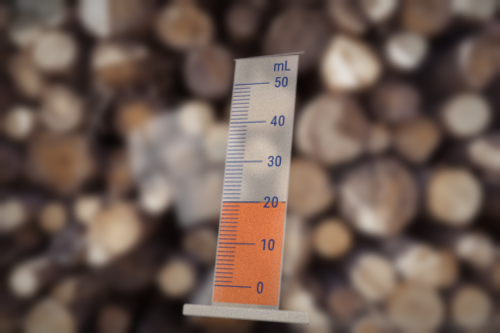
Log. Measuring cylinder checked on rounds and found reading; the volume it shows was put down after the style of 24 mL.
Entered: 20 mL
